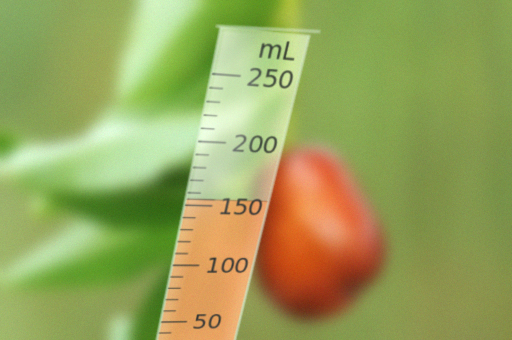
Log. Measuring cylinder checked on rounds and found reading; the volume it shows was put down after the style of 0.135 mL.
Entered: 155 mL
